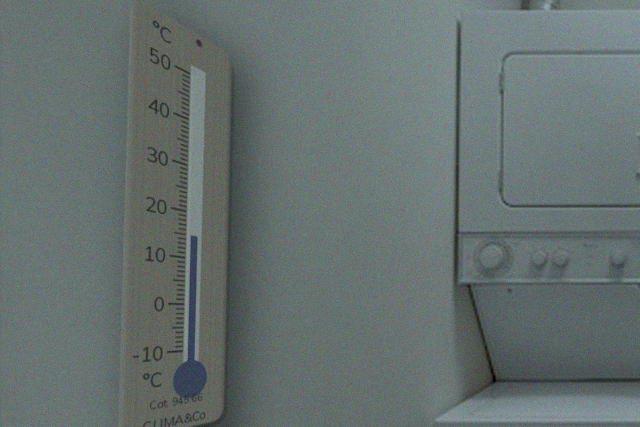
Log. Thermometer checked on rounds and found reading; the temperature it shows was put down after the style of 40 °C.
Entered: 15 °C
